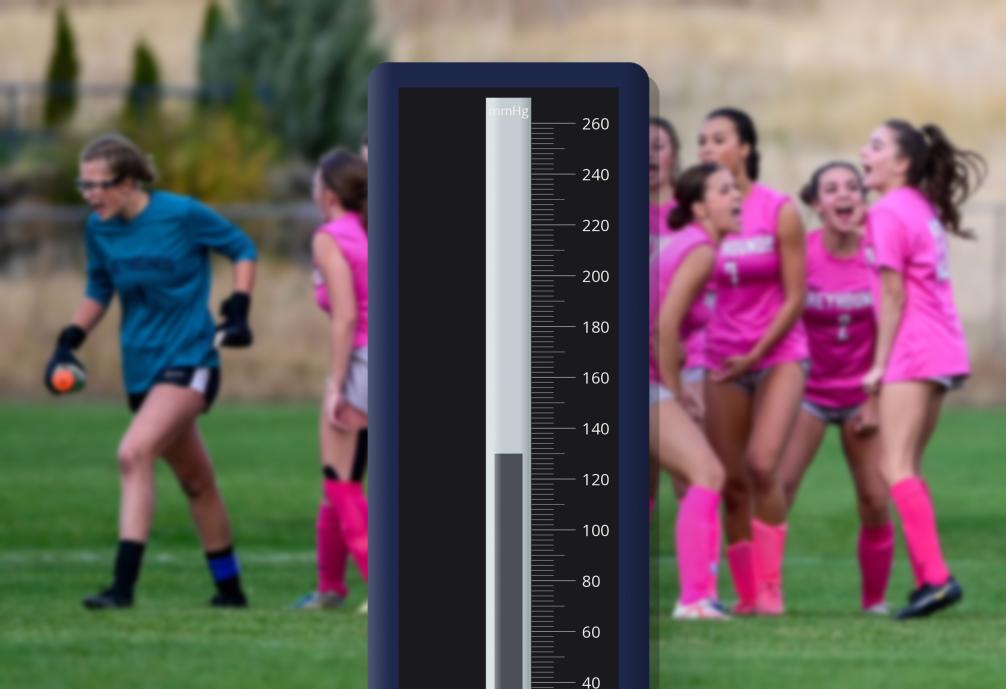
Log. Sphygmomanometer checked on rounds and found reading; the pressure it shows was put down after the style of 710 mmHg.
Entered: 130 mmHg
